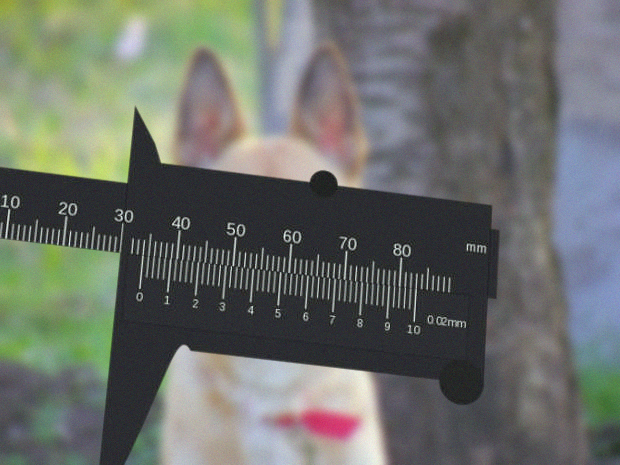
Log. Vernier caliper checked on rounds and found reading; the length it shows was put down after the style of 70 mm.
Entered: 34.0 mm
